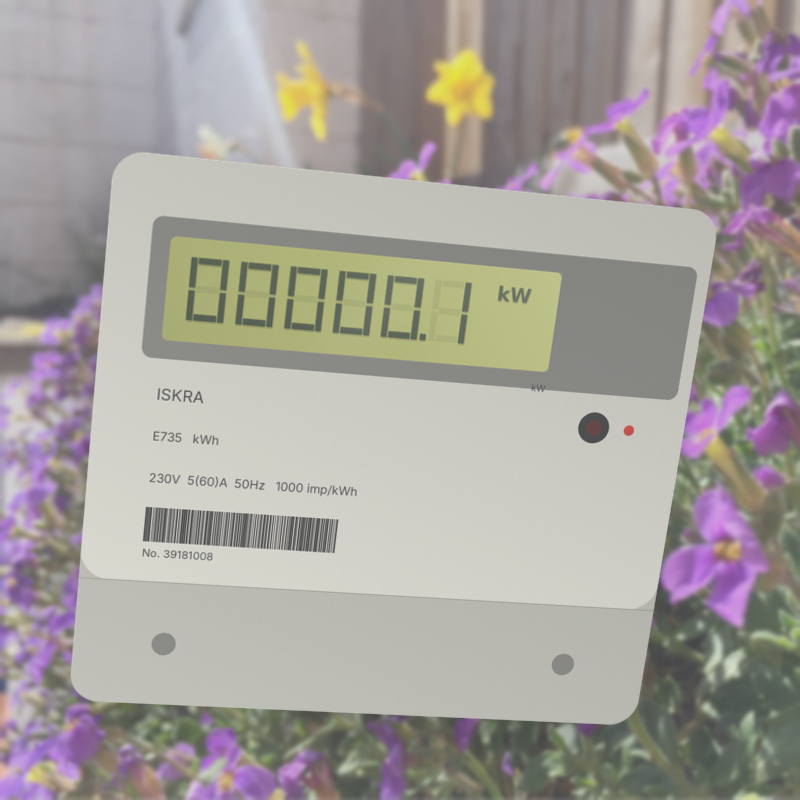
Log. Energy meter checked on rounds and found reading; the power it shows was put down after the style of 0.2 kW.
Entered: 0.1 kW
